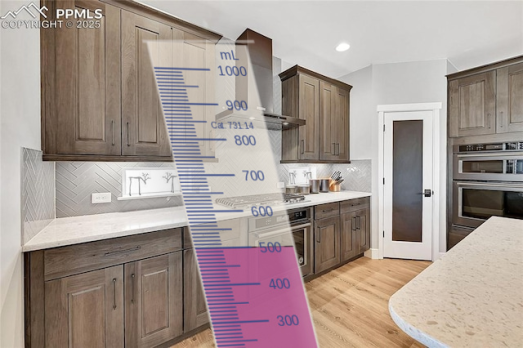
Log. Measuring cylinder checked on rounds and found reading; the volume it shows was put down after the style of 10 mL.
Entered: 500 mL
